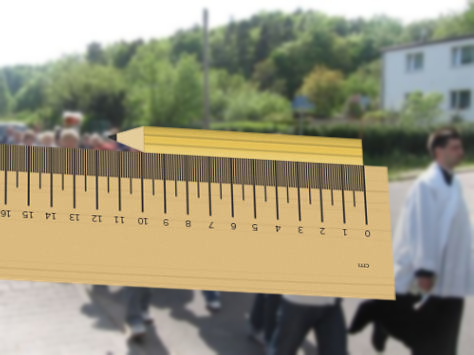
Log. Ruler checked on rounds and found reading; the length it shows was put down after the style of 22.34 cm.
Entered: 11.5 cm
